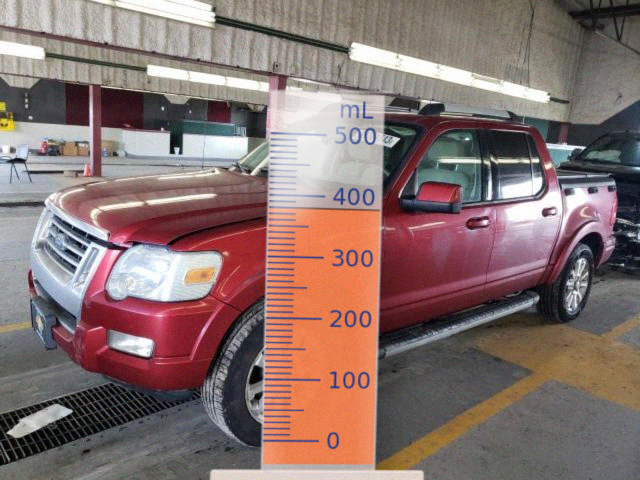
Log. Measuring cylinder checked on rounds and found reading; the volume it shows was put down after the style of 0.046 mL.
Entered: 380 mL
